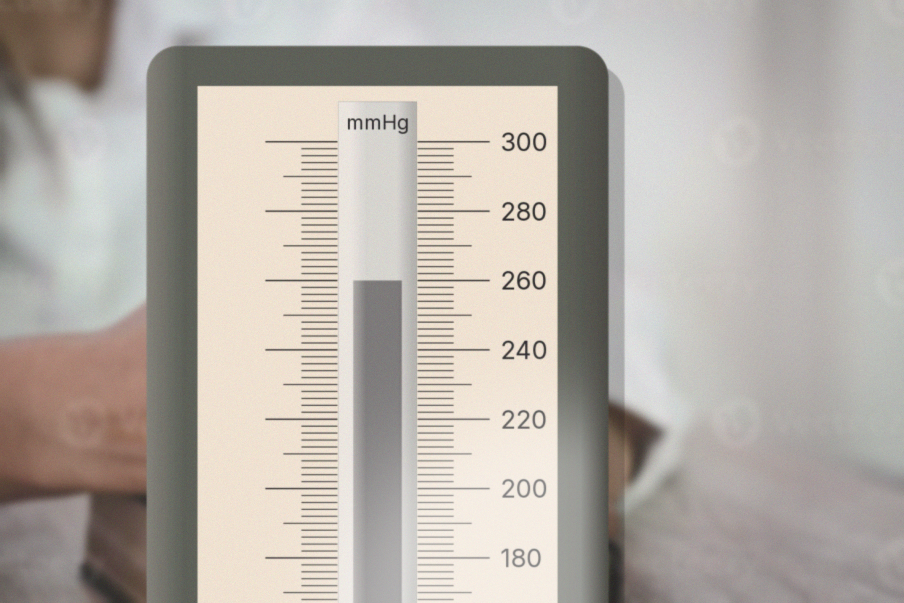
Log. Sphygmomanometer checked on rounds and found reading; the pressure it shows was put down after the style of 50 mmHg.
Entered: 260 mmHg
